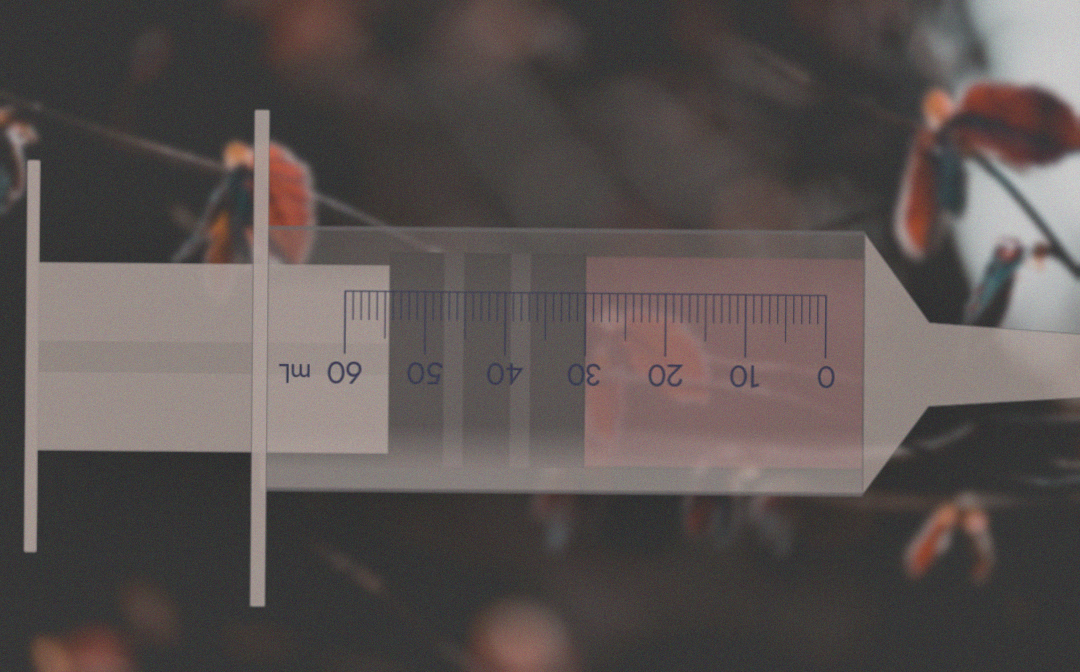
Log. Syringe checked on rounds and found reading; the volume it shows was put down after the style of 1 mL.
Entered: 30 mL
